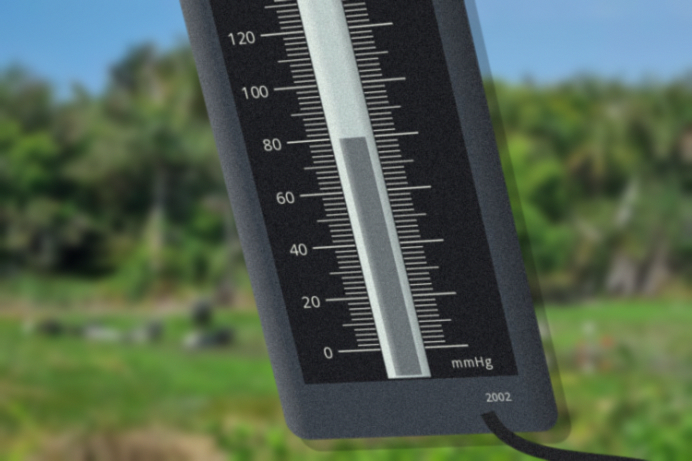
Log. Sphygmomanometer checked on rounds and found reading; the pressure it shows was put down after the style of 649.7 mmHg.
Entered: 80 mmHg
